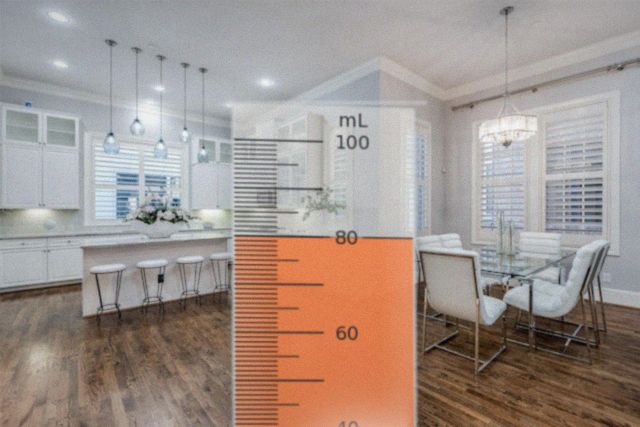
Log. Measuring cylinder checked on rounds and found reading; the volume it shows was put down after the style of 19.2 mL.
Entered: 80 mL
